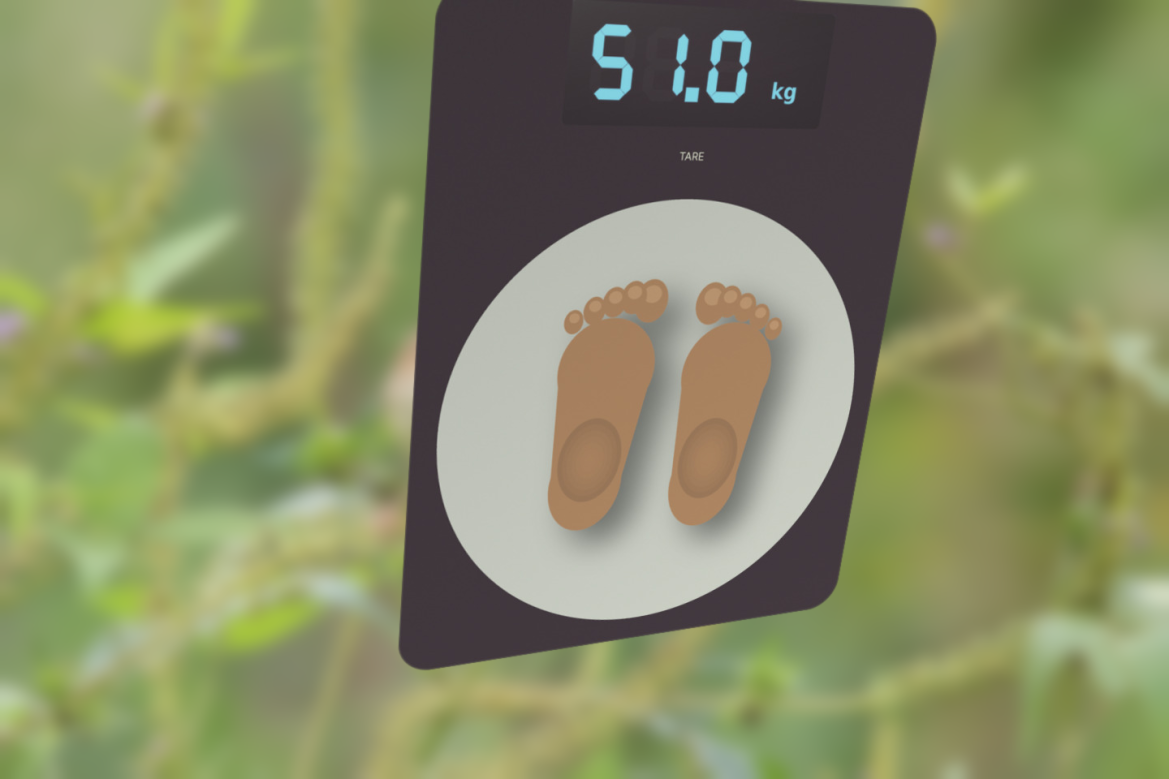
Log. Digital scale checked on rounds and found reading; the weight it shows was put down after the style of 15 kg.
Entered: 51.0 kg
